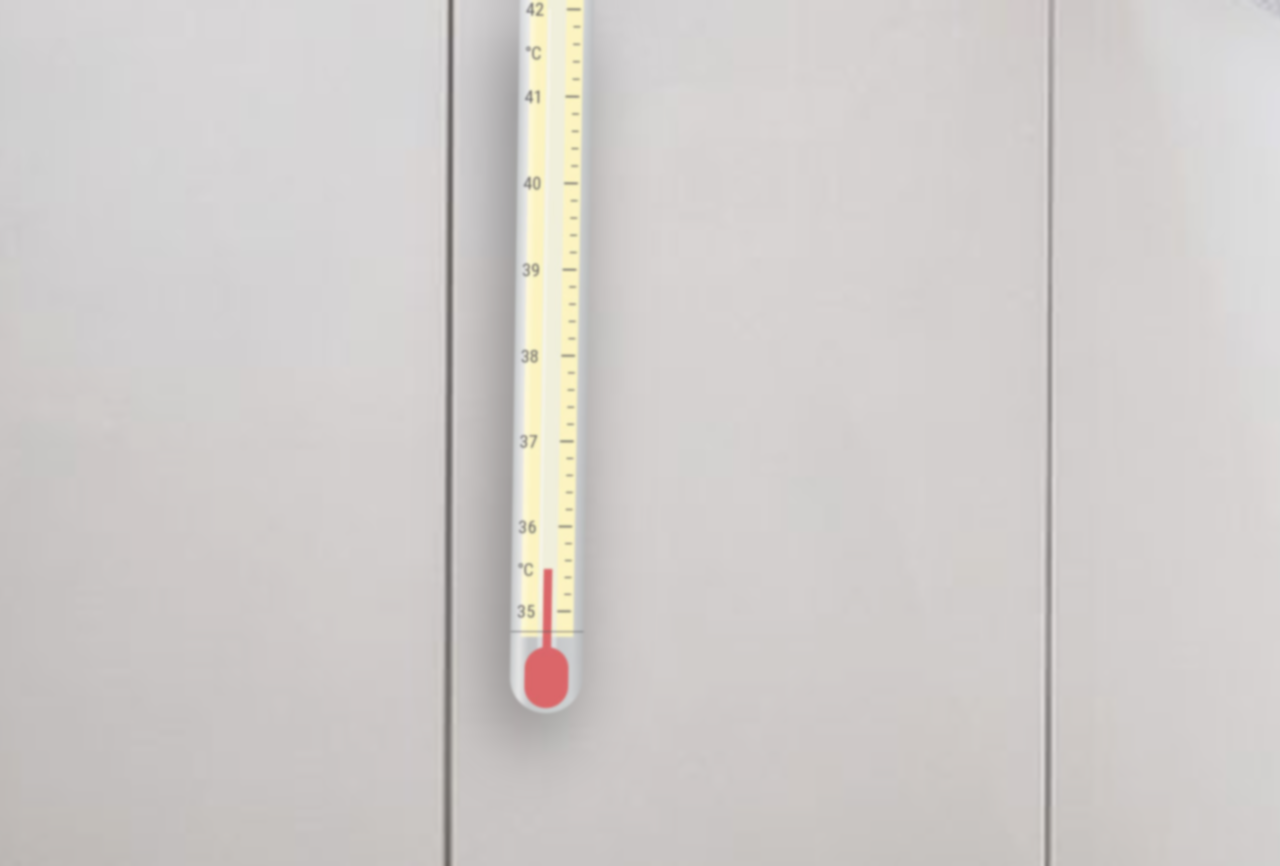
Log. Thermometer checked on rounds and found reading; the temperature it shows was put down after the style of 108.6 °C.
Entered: 35.5 °C
